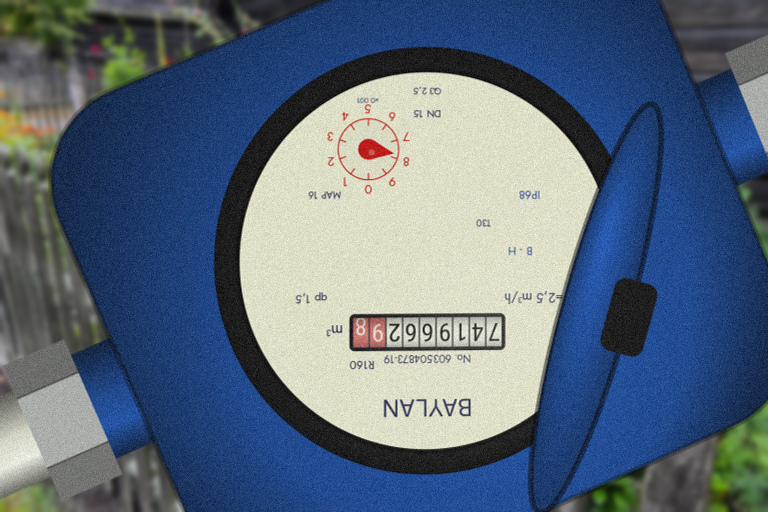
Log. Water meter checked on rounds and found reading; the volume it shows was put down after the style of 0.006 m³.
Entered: 7419662.977 m³
